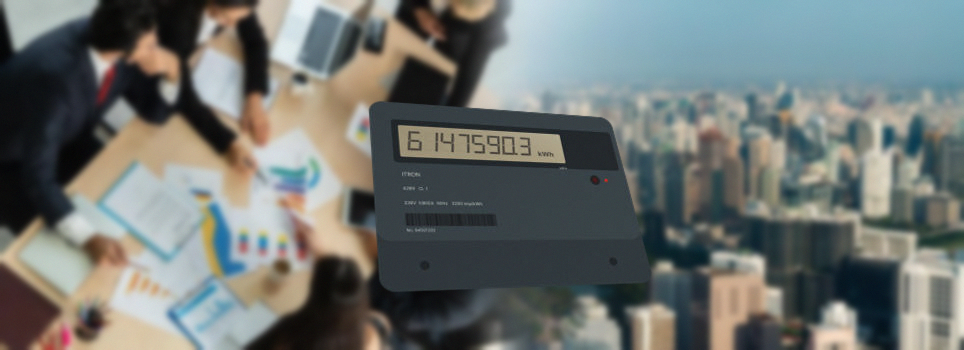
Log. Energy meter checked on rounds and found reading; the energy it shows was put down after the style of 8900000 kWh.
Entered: 6147590.3 kWh
